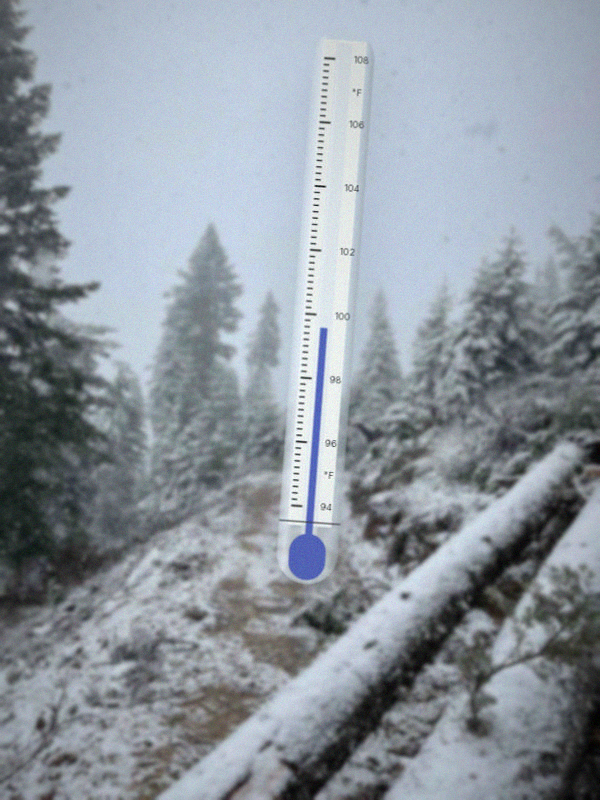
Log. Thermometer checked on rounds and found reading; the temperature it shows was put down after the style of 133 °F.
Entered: 99.6 °F
